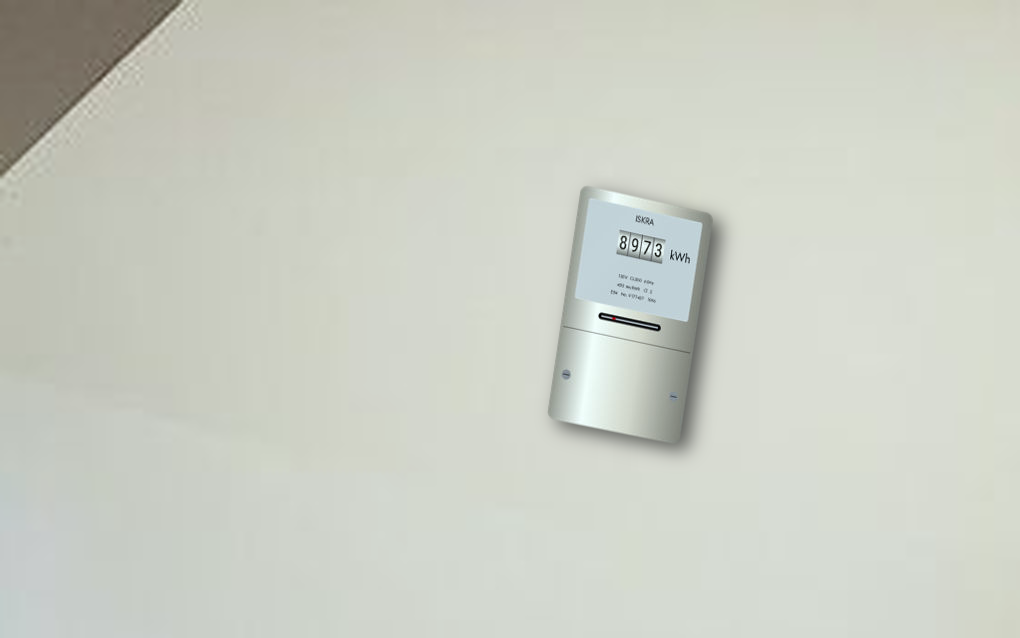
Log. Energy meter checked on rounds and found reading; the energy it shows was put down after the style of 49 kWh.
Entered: 8973 kWh
